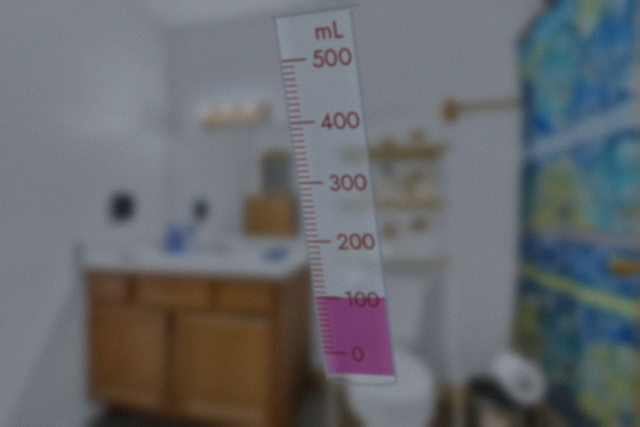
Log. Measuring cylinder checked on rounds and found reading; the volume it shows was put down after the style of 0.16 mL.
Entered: 100 mL
